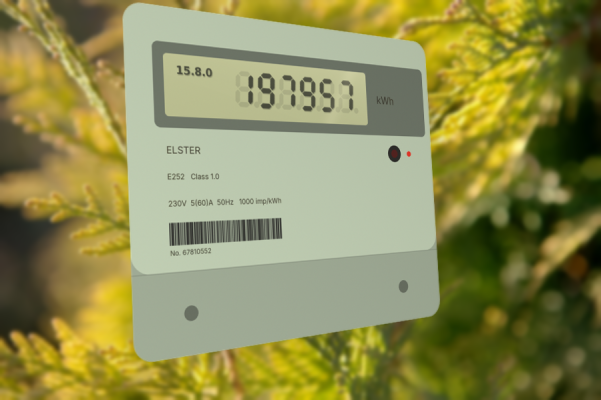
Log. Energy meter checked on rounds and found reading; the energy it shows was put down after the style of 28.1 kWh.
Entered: 197957 kWh
